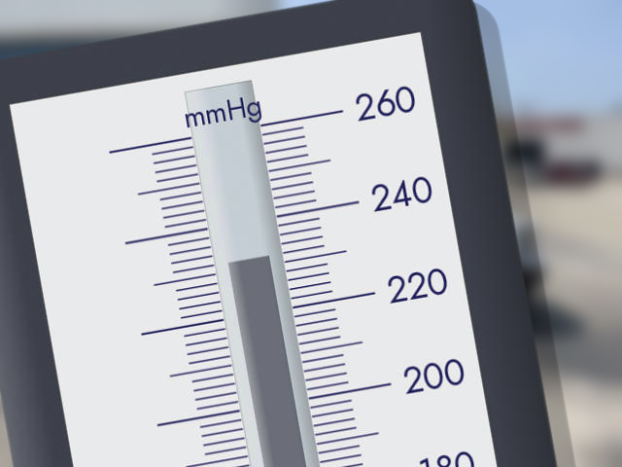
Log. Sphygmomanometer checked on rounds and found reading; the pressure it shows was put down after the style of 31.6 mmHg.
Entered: 232 mmHg
